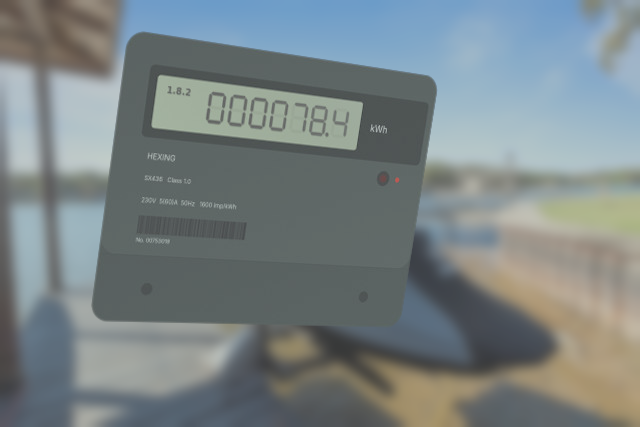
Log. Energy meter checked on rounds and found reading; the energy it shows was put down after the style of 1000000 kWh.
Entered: 78.4 kWh
